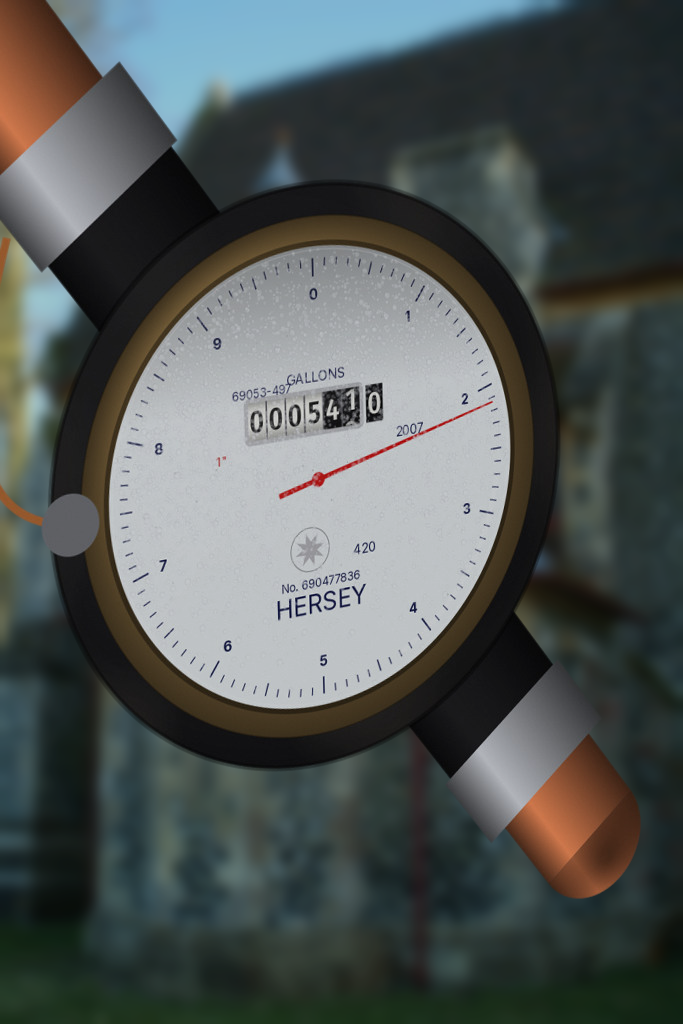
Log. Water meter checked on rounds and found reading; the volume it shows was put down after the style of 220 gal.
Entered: 5412.1 gal
